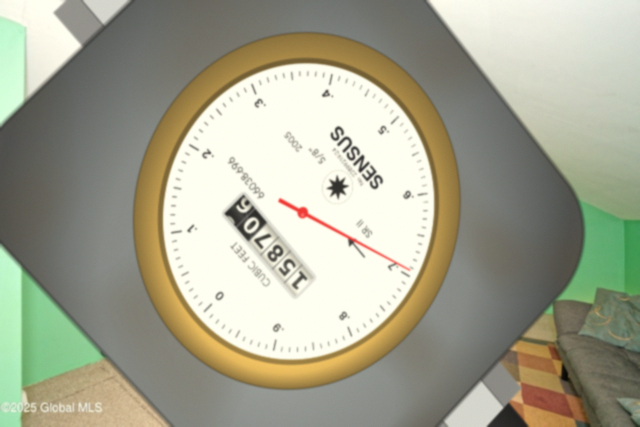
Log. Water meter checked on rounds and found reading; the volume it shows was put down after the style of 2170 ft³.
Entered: 158705.69 ft³
